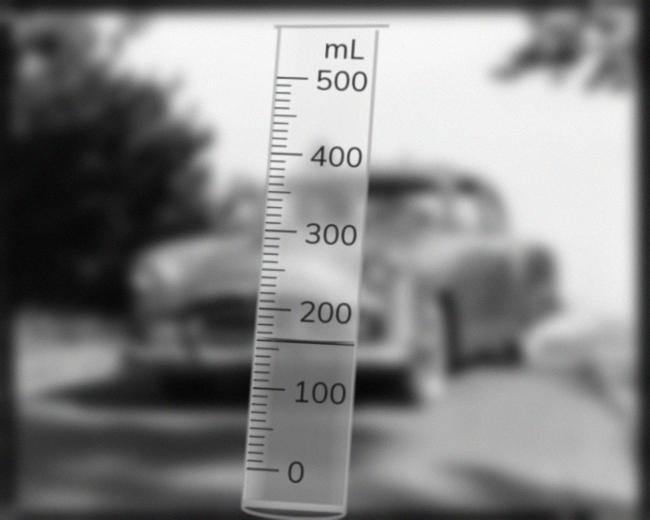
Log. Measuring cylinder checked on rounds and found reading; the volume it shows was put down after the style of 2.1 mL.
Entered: 160 mL
